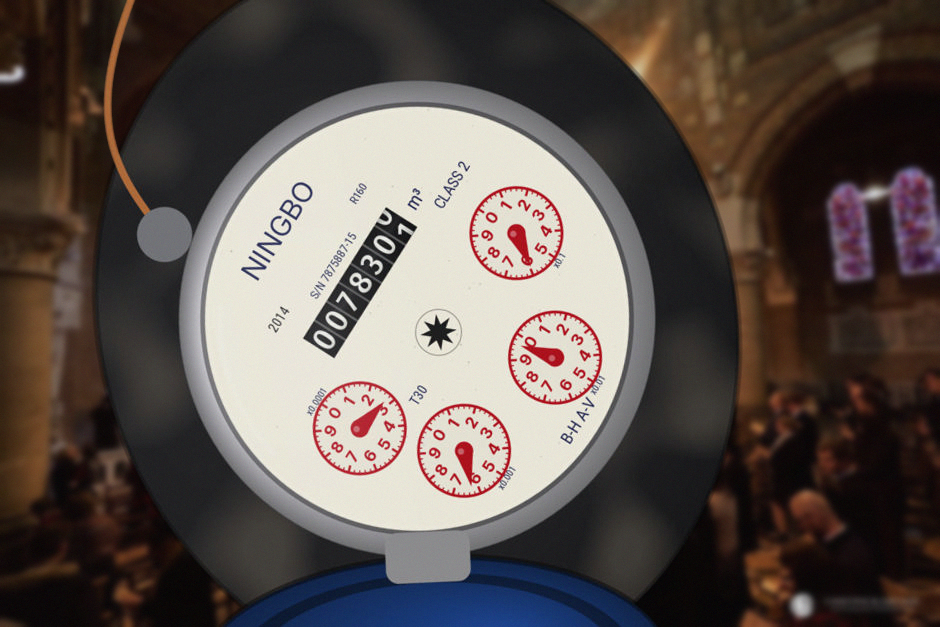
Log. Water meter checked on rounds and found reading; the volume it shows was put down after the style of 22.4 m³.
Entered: 78300.5962 m³
